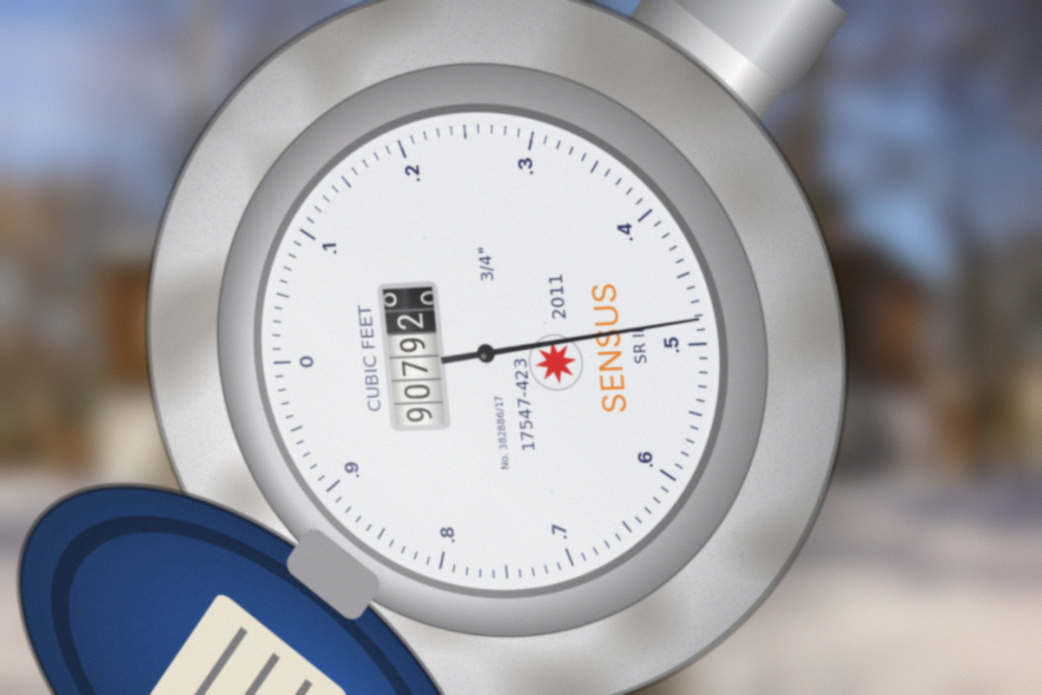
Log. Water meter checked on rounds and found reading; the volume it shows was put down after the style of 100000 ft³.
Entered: 907928.48 ft³
